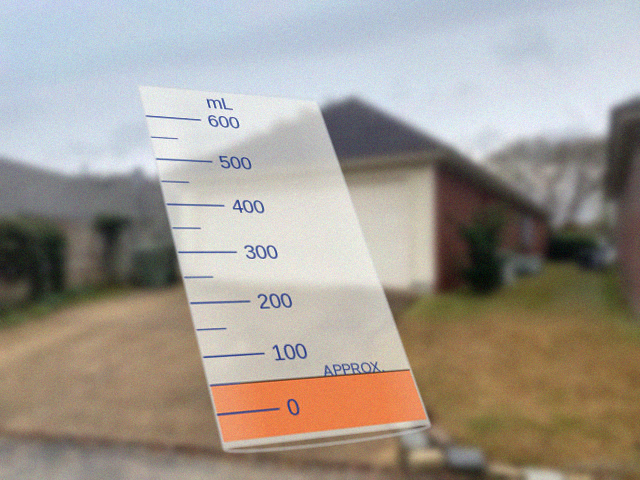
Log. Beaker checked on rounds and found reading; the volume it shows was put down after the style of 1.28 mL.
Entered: 50 mL
